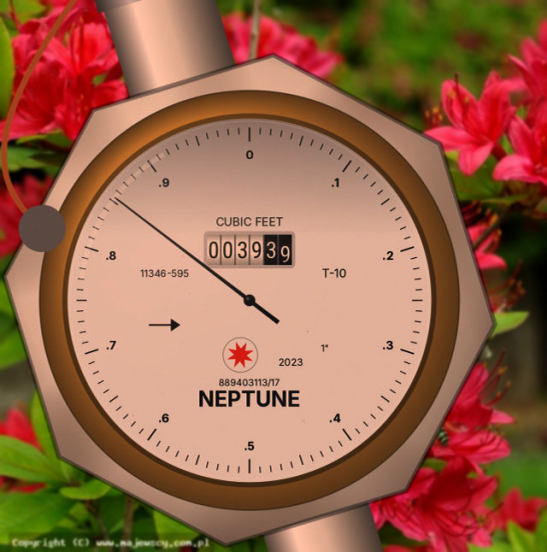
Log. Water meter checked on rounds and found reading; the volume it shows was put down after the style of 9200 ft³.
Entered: 3938.85 ft³
